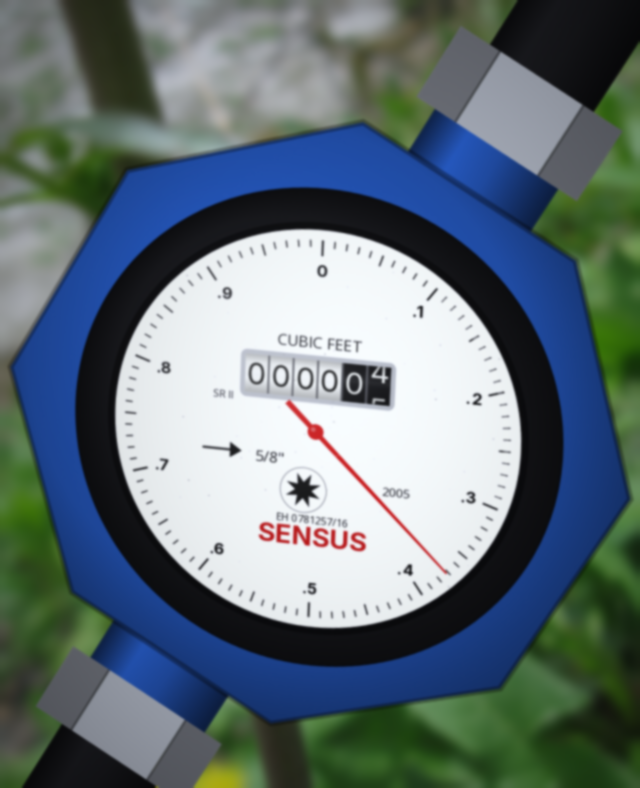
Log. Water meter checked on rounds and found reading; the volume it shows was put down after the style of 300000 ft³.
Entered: 4.37 ft³
